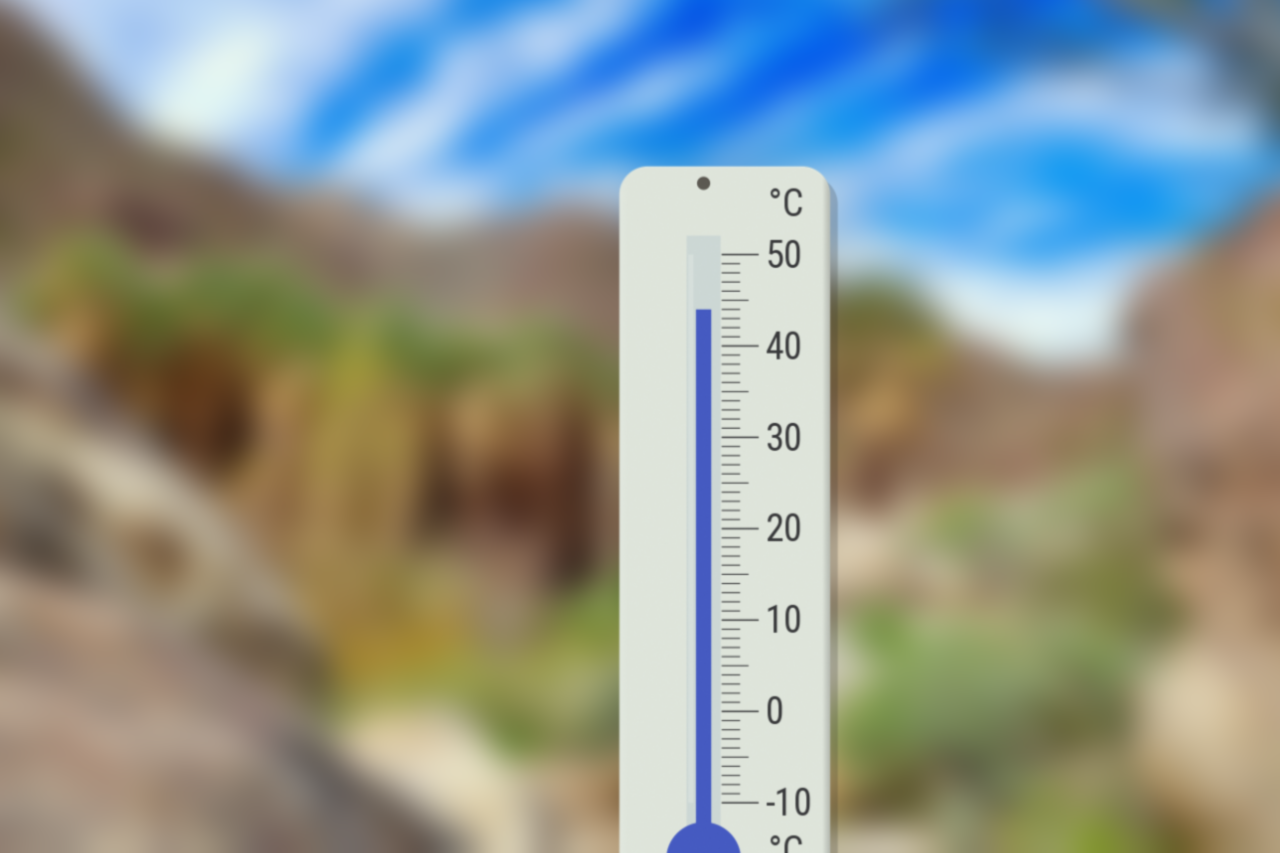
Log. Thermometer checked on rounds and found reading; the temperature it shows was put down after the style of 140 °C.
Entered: 44 °C
